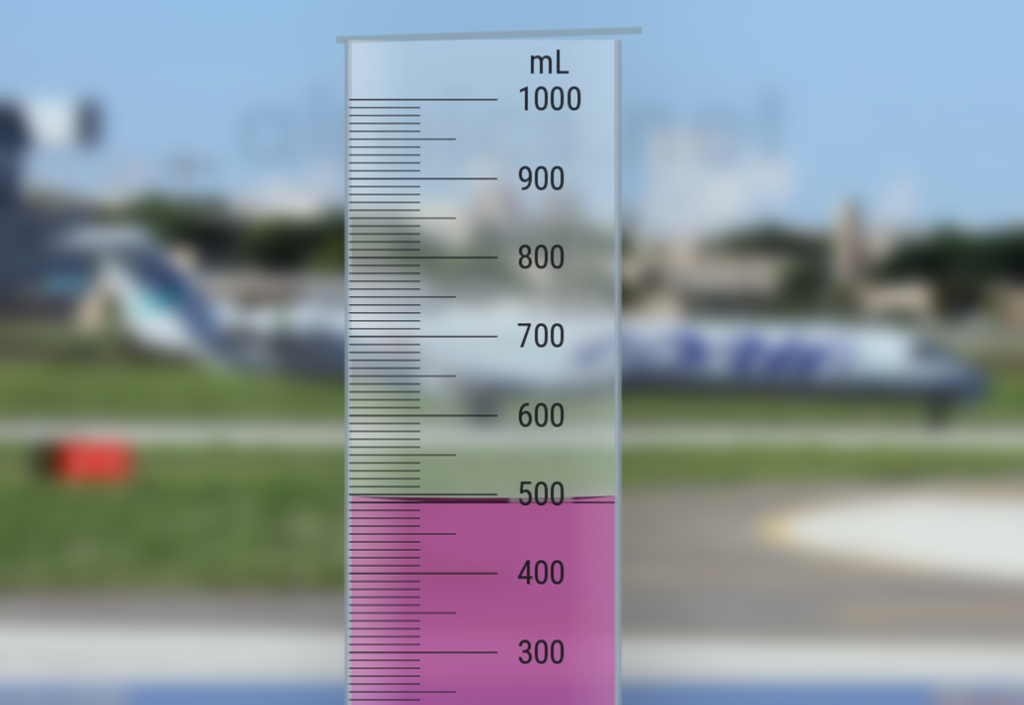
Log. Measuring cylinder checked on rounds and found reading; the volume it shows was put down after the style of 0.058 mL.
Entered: 490 mL
